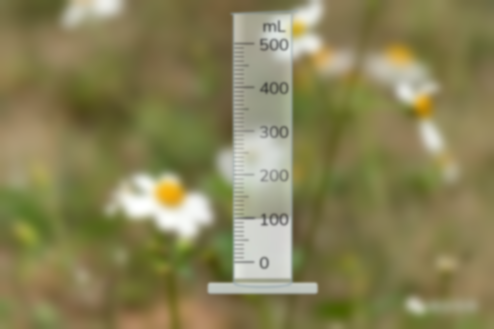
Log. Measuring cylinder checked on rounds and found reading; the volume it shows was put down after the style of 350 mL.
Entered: 100 mL
